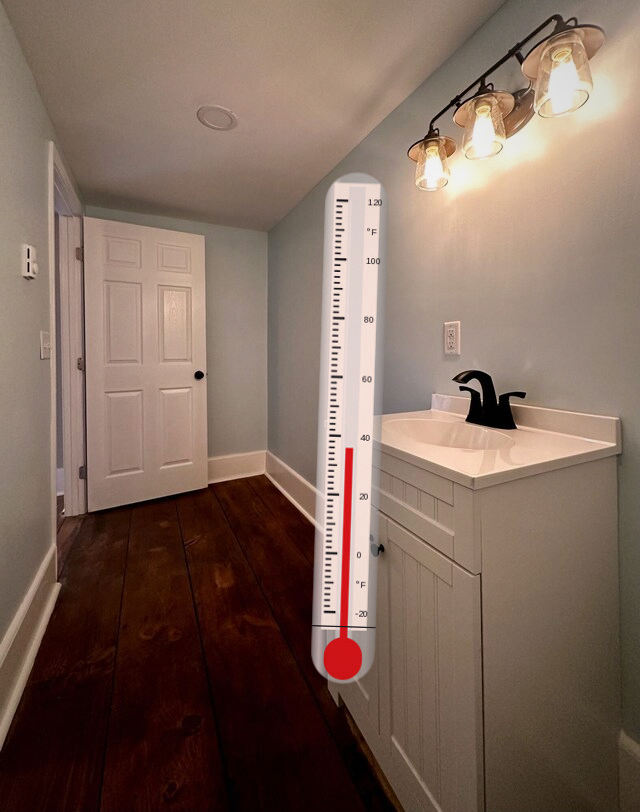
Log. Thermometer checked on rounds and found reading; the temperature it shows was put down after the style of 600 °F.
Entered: 36 °F
